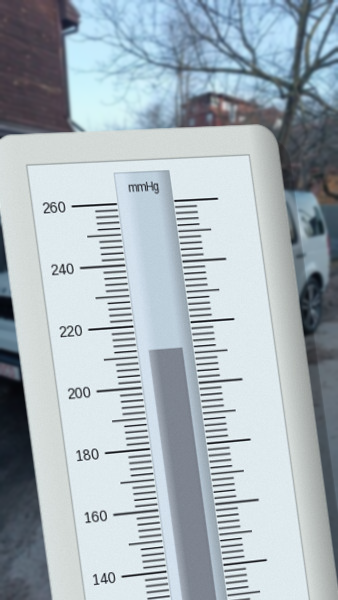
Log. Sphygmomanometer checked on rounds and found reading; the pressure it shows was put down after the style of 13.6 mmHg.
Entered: 212 mmHg
